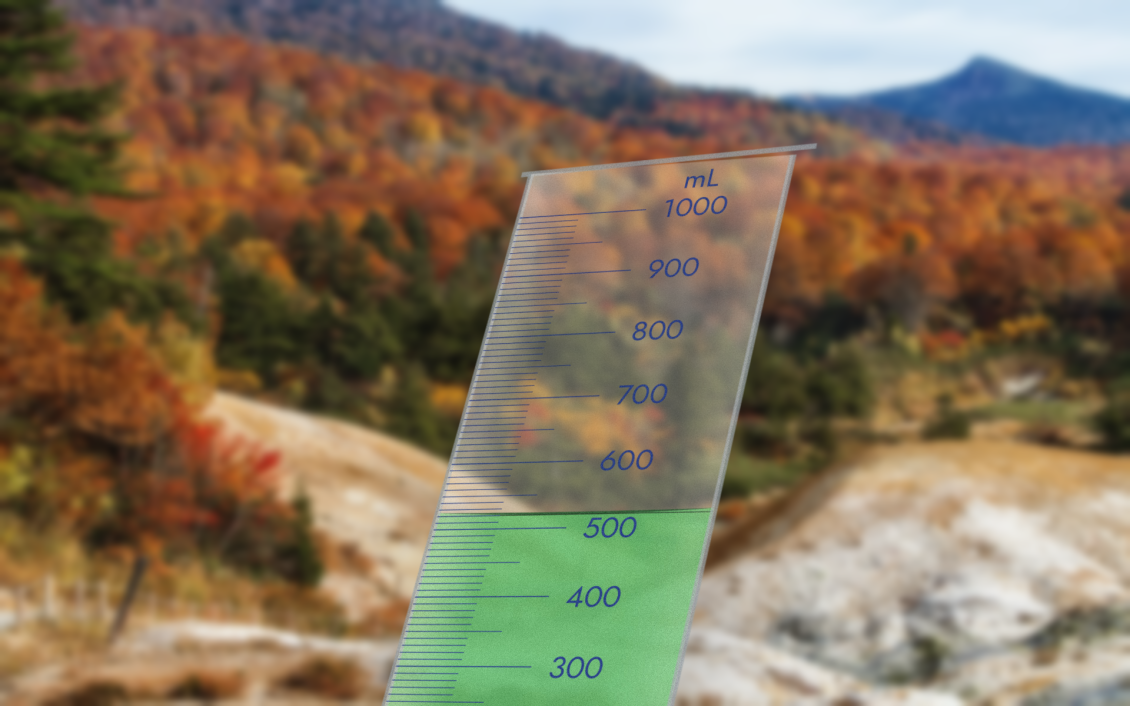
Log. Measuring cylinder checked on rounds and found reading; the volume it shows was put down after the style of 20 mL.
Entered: 520 mL
